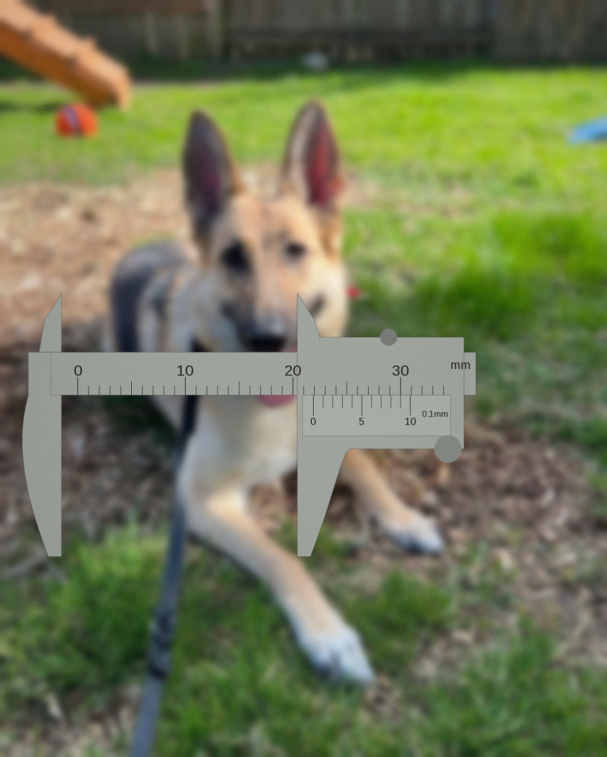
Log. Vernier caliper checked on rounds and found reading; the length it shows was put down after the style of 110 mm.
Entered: 21.9 mm
